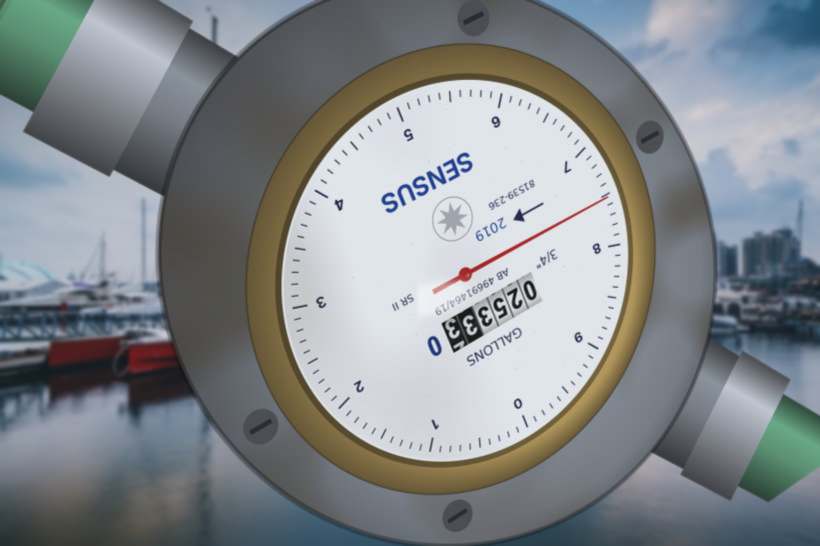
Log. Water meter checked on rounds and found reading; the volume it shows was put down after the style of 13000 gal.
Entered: 253327.5 gal
